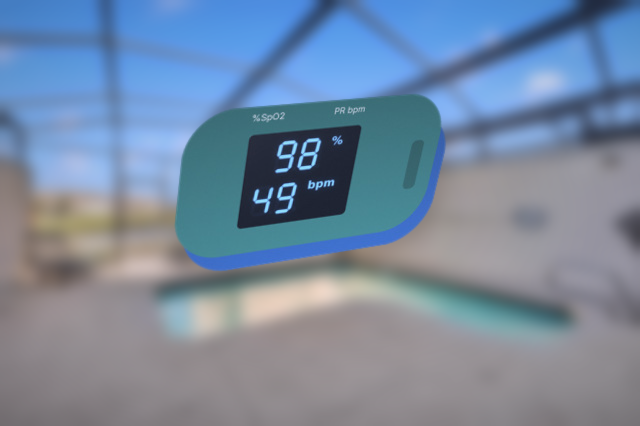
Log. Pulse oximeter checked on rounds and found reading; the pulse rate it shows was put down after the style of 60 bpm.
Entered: 49 bpm
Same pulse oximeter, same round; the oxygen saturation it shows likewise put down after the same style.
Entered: 98 %
